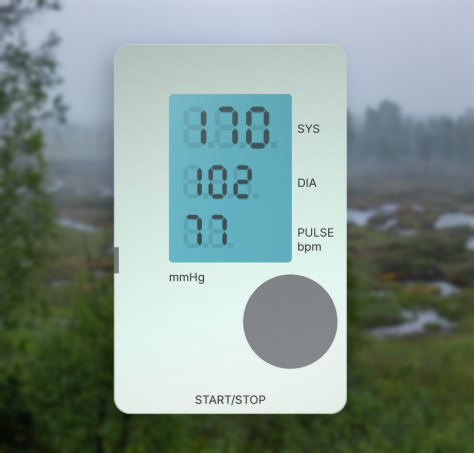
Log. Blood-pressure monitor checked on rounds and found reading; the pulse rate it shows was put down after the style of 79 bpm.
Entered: 77 bpm
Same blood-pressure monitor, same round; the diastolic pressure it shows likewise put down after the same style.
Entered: 102 mmHg
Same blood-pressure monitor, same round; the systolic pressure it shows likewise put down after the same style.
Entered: 170 mmHg
